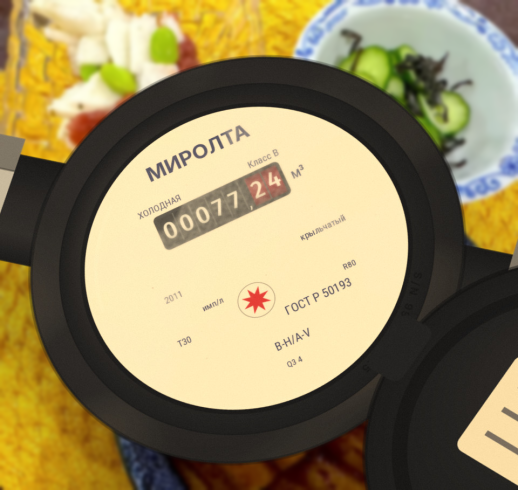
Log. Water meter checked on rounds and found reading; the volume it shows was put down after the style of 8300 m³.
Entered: 77.24 m³
